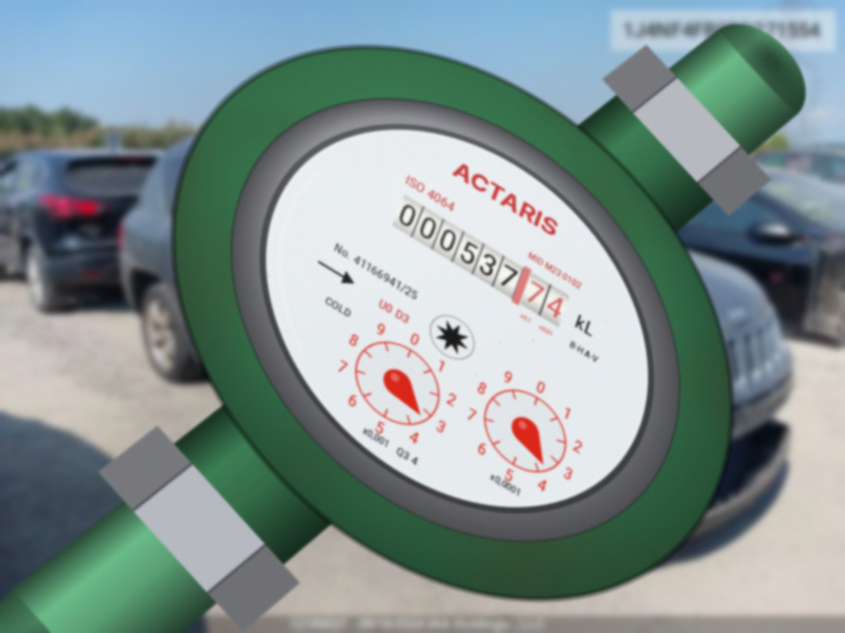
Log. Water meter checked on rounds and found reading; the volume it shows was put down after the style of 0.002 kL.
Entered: 537.7433 kL
